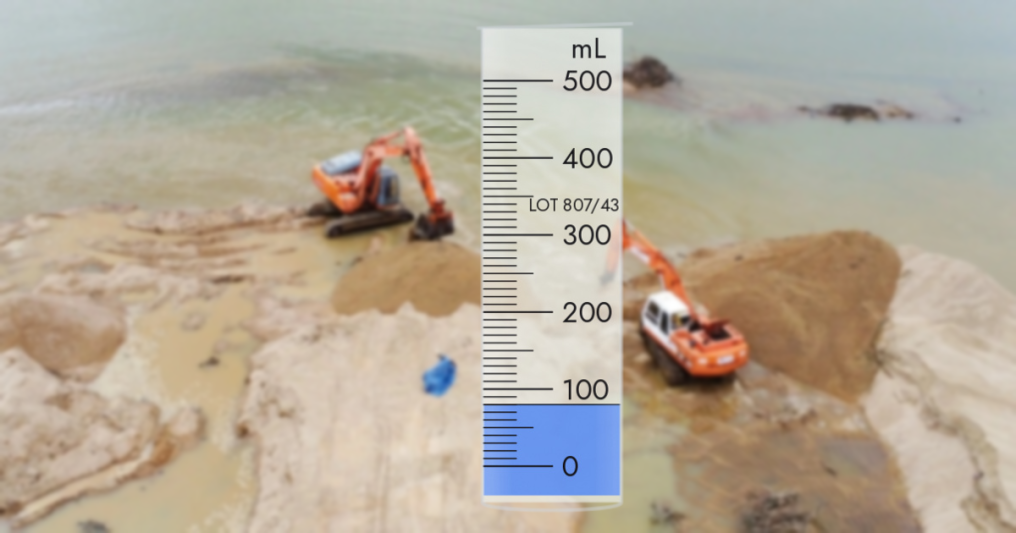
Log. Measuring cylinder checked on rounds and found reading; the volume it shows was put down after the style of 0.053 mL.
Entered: 80 mL
